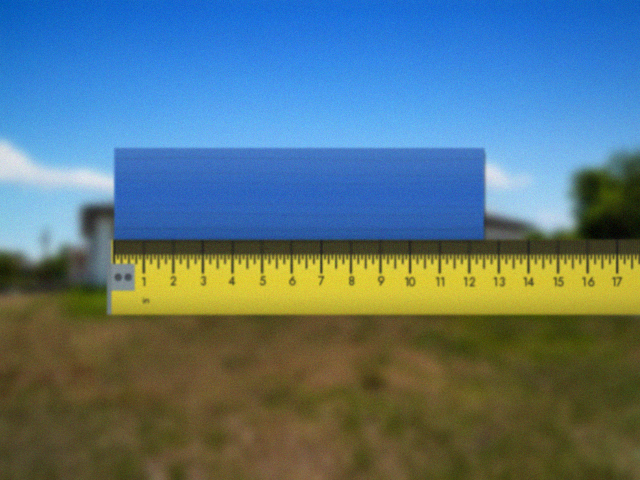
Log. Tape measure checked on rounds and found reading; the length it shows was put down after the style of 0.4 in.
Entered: 12.5 in
